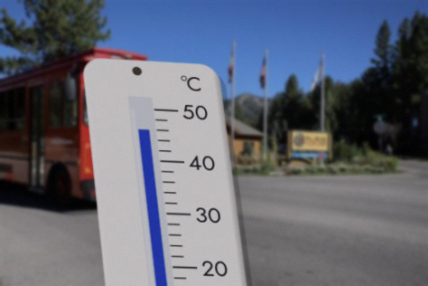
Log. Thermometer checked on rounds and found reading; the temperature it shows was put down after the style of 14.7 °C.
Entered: 46 °C
